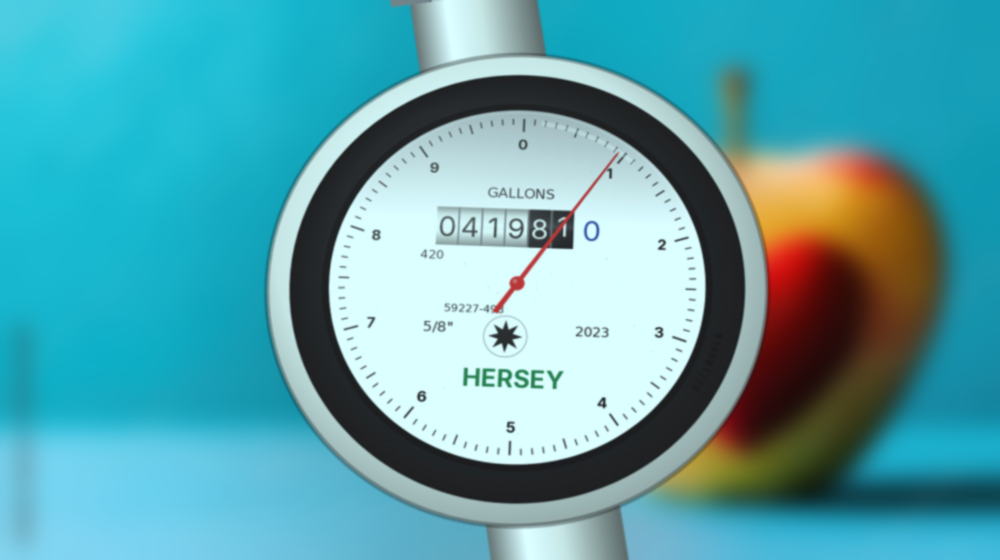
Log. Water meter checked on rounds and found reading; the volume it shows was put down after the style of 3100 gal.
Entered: 419810.9 gal
